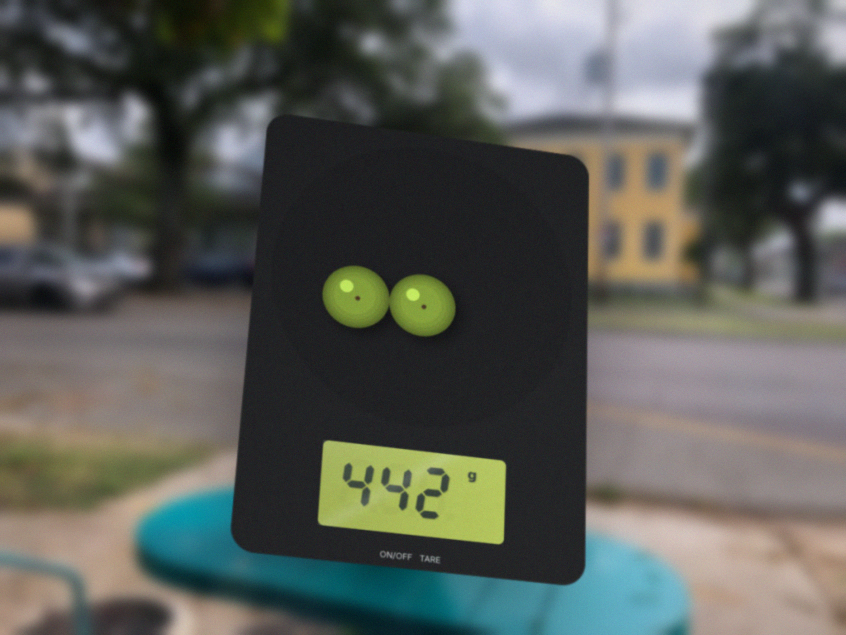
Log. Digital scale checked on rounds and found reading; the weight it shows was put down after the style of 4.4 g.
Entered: 442 g
